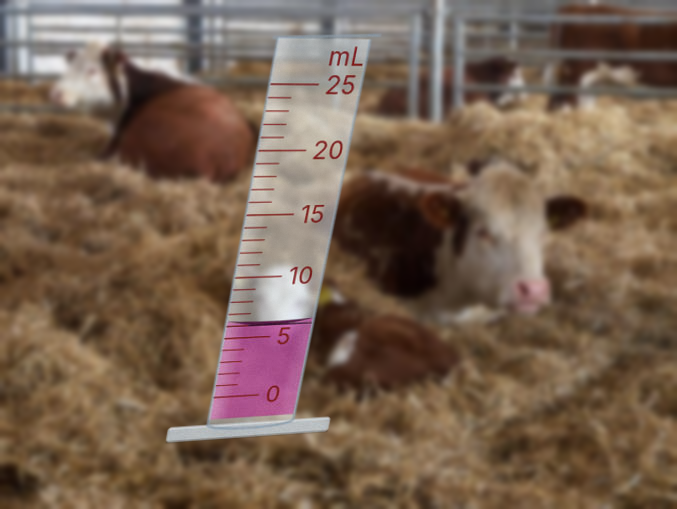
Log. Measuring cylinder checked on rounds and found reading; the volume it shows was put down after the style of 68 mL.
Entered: 6 mL
